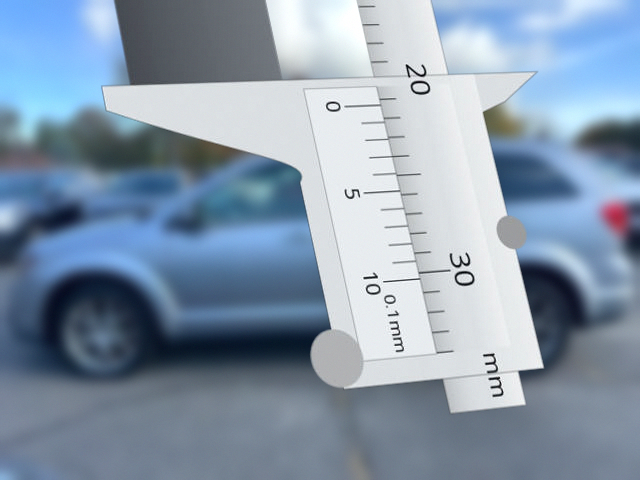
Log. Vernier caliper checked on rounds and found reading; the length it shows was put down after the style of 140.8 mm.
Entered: 21.3 mm
